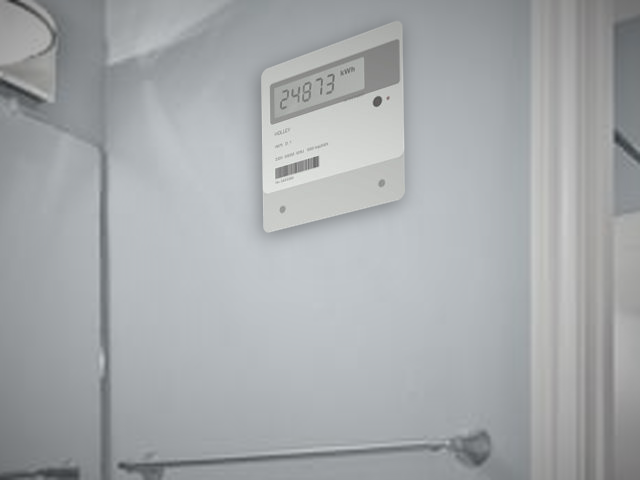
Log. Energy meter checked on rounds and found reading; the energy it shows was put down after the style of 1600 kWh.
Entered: 24873 kWh
